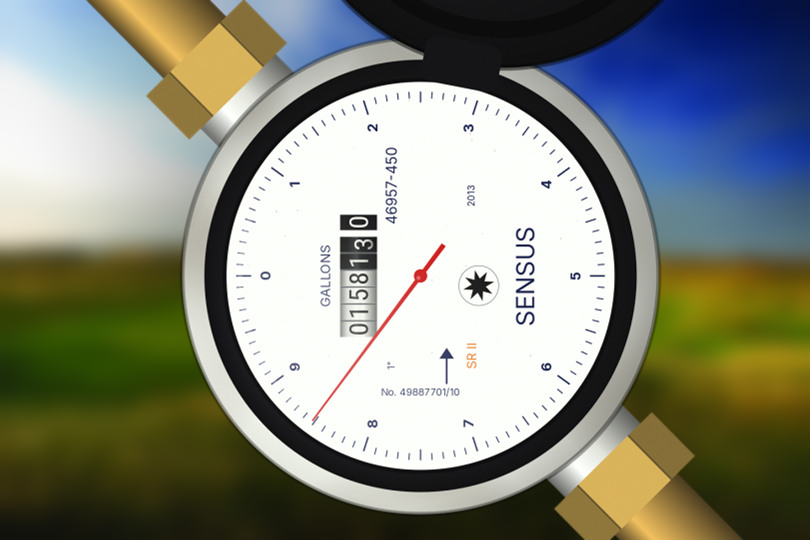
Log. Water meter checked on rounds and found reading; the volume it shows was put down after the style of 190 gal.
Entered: 158128.5 gal
